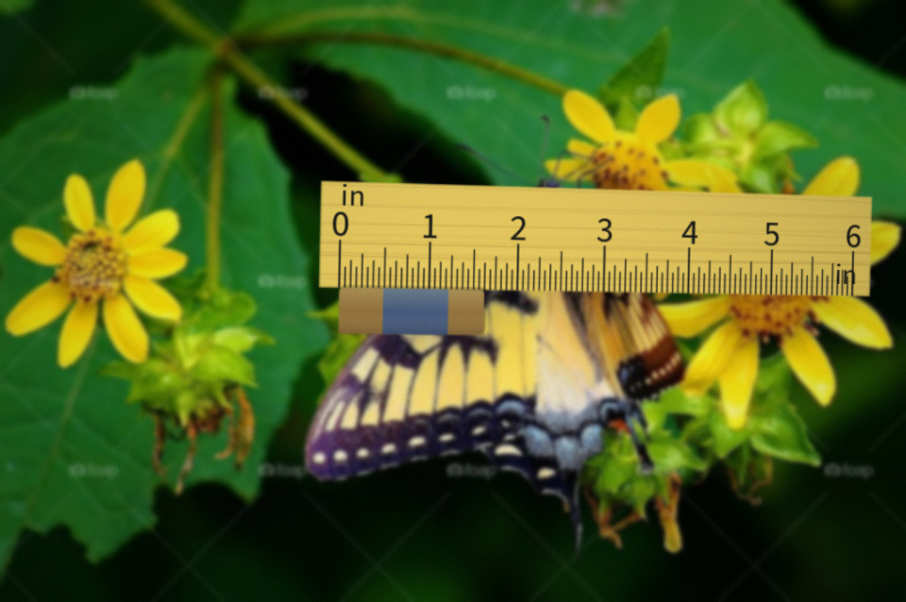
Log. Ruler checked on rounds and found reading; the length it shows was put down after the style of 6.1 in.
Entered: 1.625 in
